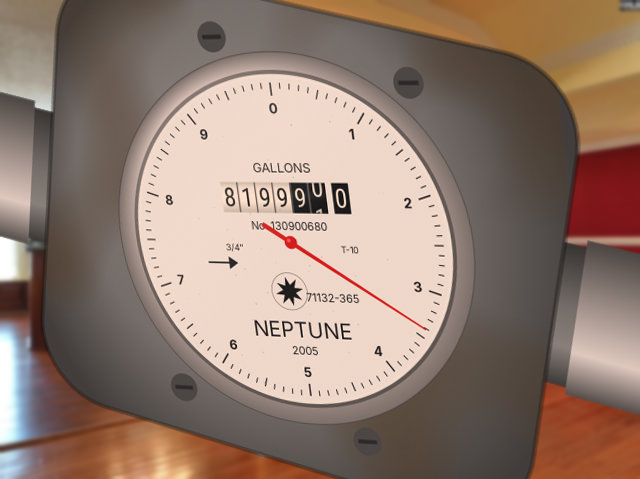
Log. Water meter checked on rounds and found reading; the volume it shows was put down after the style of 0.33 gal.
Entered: 8199903.4 gal
